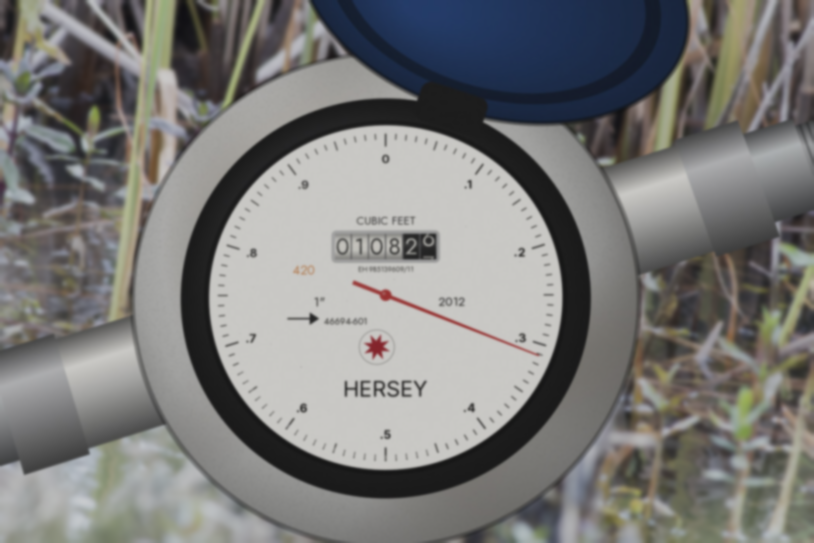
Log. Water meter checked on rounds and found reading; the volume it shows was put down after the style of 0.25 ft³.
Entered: 10826.31 ft³
